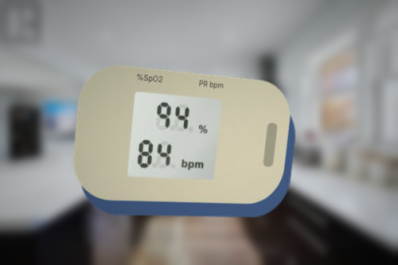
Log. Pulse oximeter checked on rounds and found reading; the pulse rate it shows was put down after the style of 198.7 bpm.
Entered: 84 bpm
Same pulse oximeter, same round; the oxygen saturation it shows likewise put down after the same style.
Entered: 94 %
